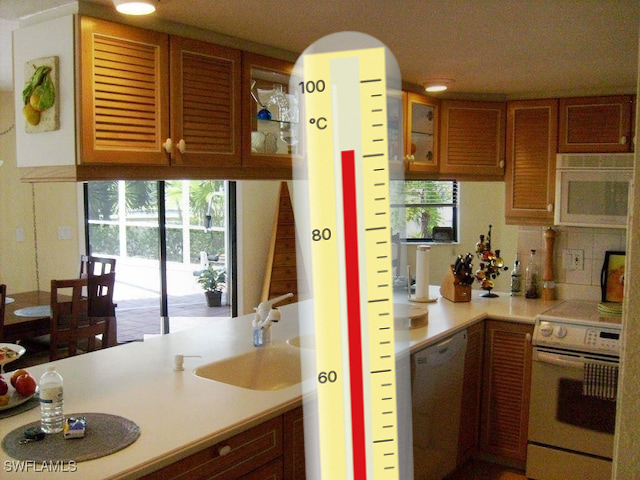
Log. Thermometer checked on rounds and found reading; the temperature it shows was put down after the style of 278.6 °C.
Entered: 91 °C
